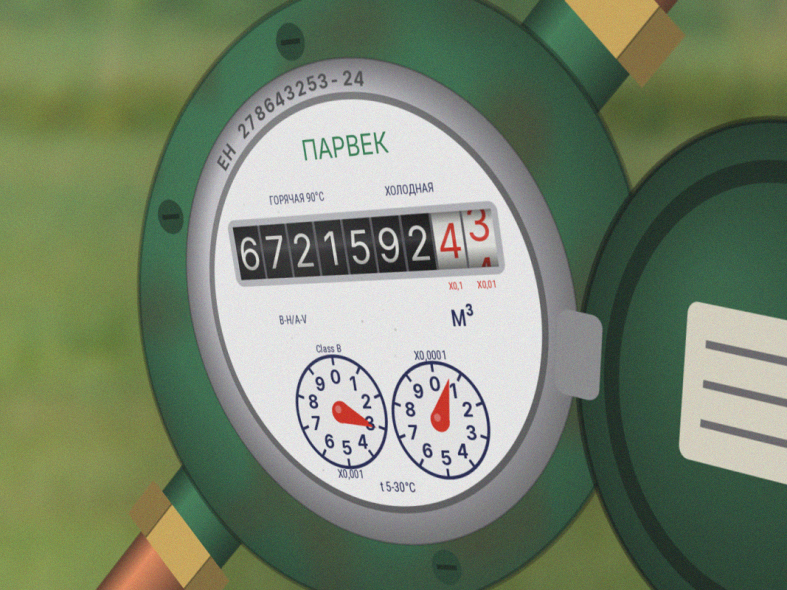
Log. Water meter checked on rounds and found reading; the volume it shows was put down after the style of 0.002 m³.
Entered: 6721592.4330 m³
